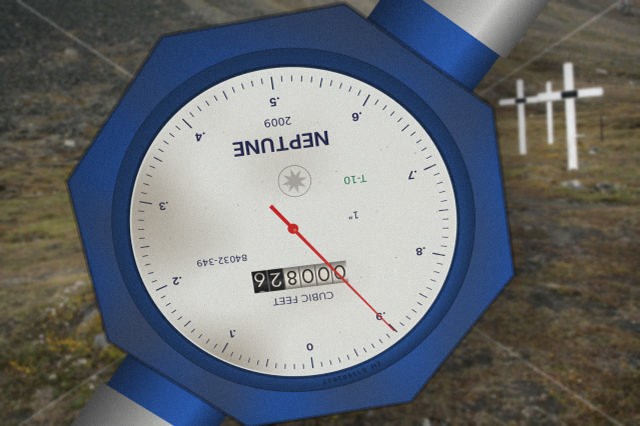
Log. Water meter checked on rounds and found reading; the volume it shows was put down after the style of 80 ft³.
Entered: 825.90 ft³
